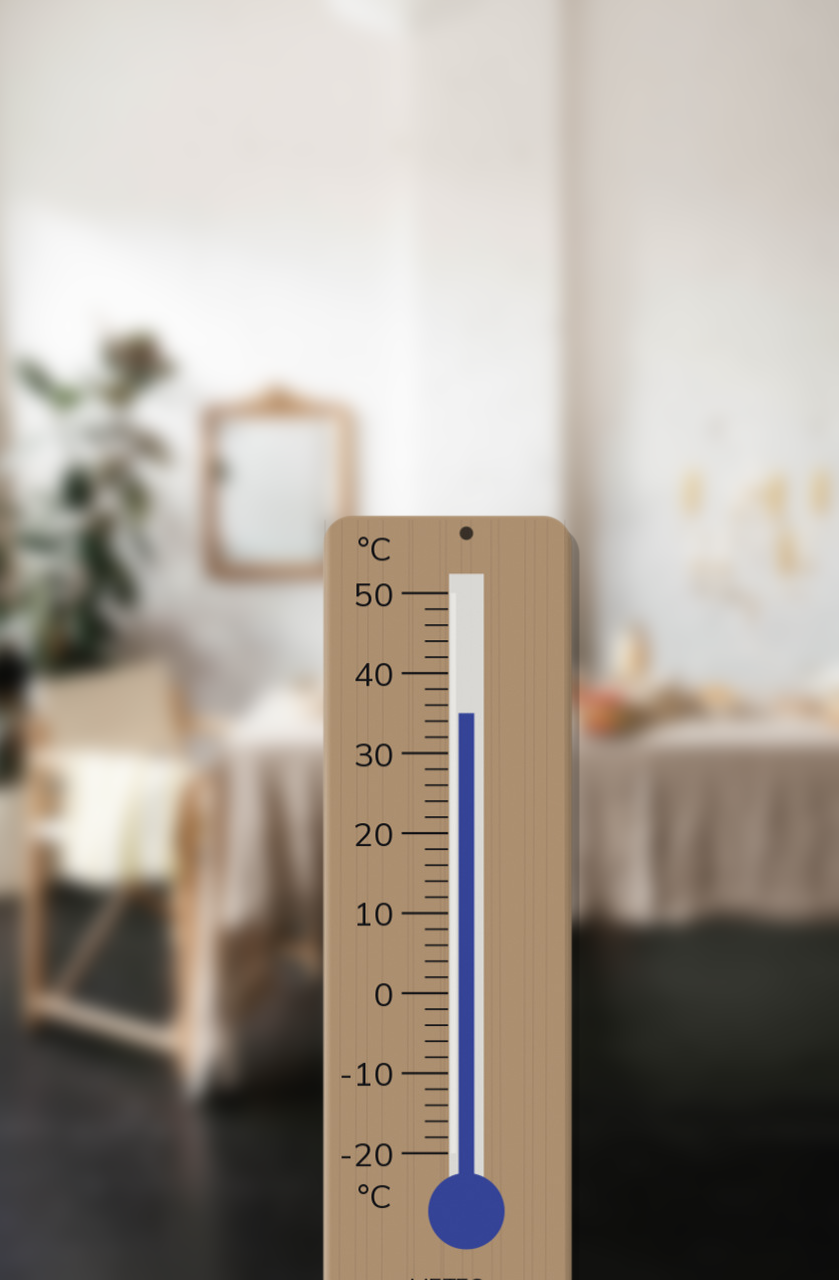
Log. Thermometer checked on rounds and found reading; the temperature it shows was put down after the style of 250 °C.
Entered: 35 °C
